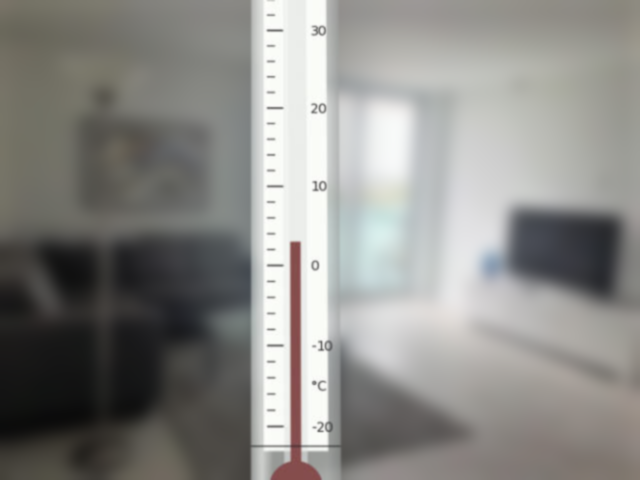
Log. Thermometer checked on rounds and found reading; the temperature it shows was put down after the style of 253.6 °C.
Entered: 3 °C
